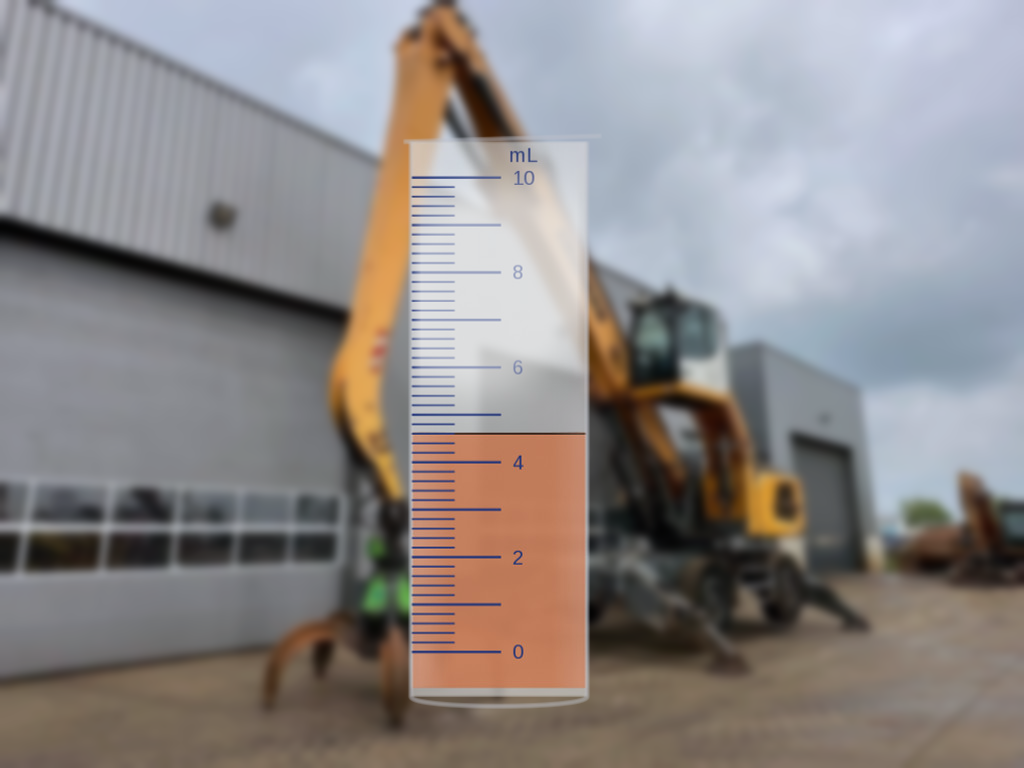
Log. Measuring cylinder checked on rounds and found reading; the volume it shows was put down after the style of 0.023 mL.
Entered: 4.6 mL
